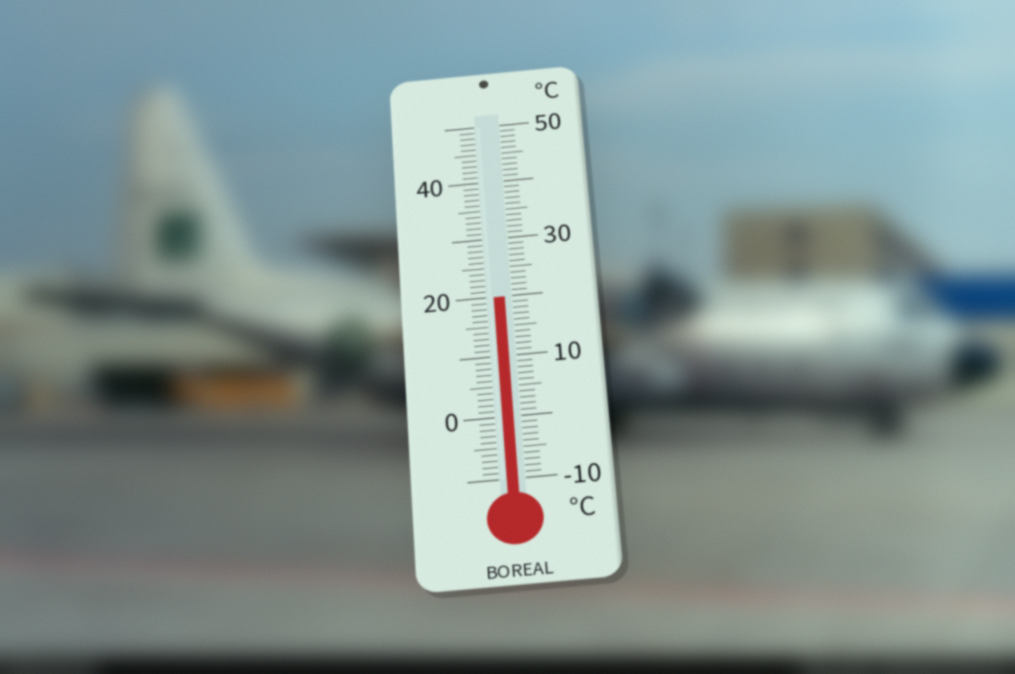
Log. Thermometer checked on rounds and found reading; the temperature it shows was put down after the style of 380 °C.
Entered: 20 °C
